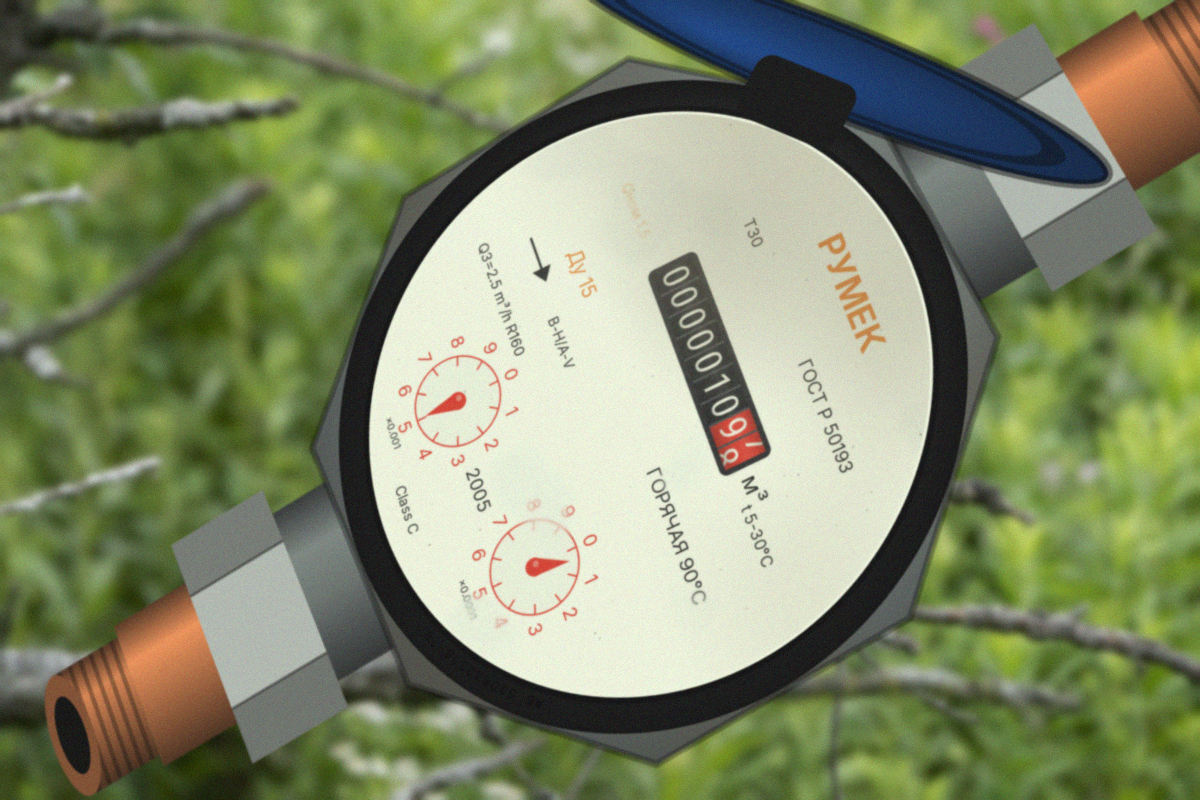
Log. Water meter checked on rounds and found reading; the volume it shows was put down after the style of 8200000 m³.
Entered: 10.9750 m³
